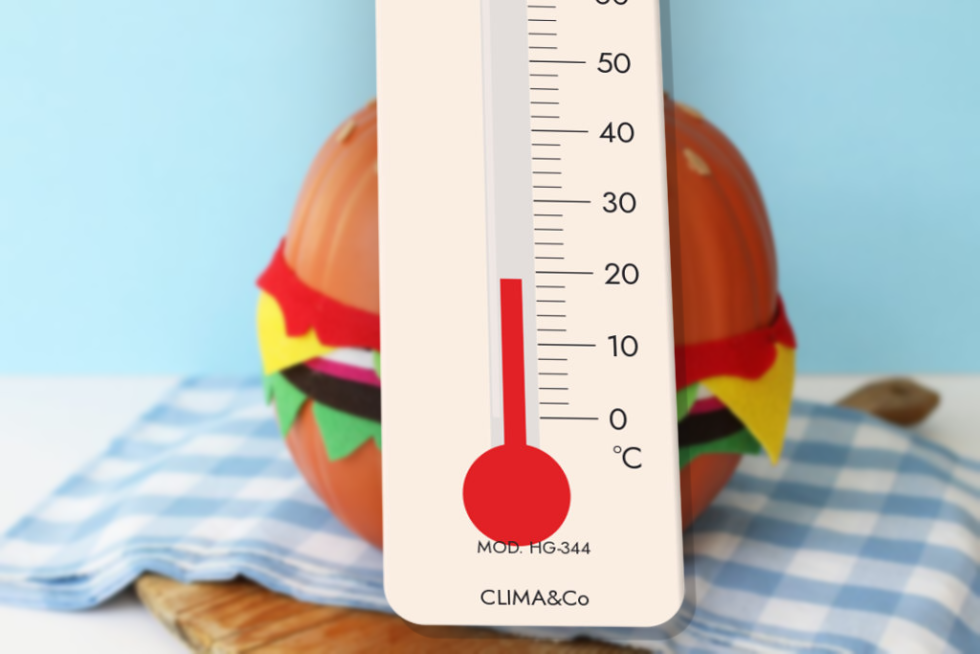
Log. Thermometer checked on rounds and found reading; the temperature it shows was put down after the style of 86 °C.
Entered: 19 °C
